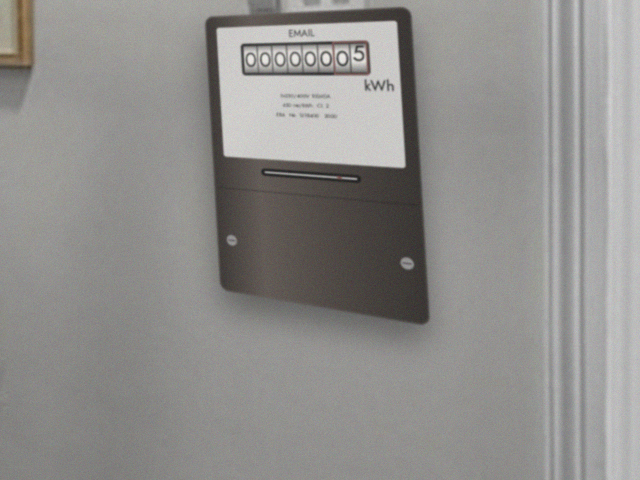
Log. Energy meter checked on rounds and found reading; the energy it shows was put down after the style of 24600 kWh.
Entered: 0.05 kWh
